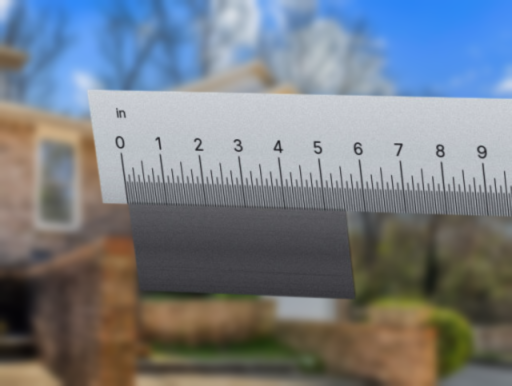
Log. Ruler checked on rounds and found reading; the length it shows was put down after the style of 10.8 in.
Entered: 5.5 in
